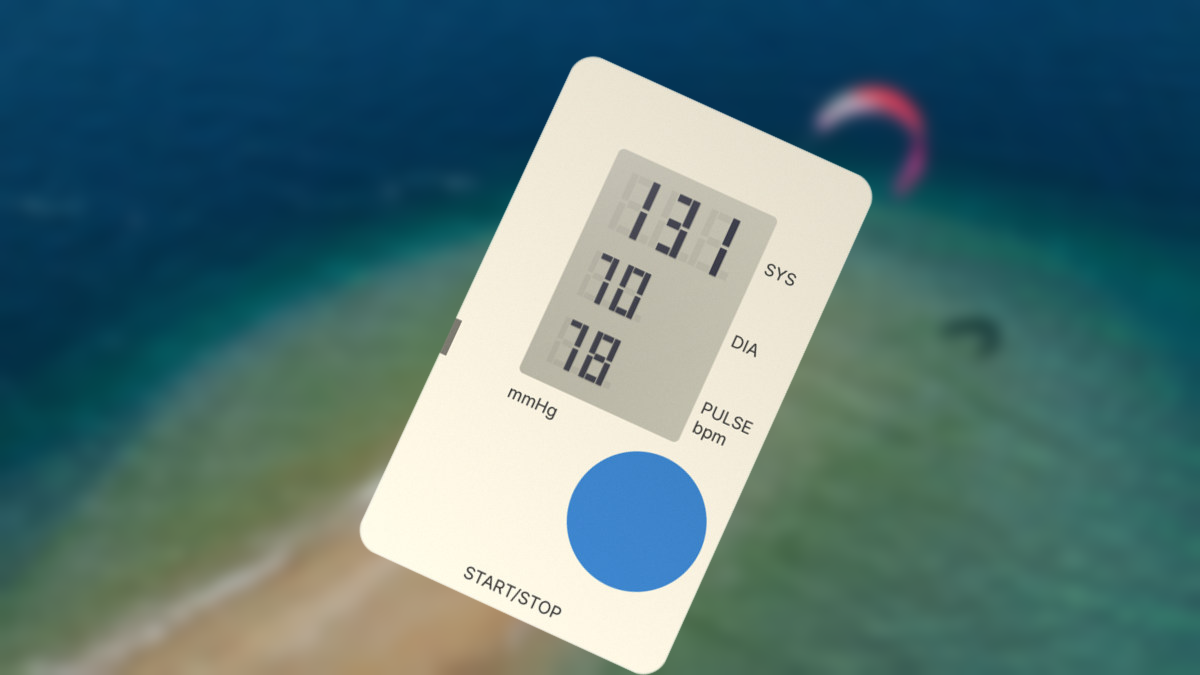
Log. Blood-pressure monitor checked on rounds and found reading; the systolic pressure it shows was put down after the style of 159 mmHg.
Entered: 131 mmHg
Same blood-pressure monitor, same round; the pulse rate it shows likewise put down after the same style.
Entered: 78 bpm
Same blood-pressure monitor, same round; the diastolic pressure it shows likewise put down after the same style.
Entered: 70 mmHg
